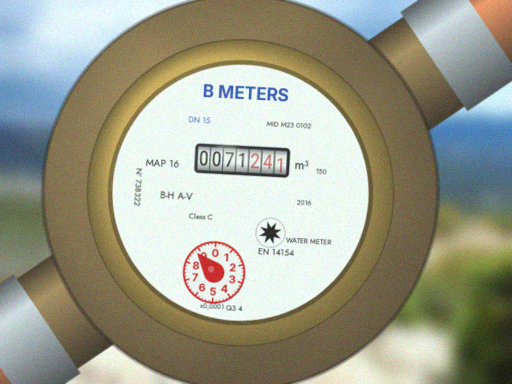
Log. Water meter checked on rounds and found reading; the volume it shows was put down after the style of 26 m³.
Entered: 71.2408 m³
